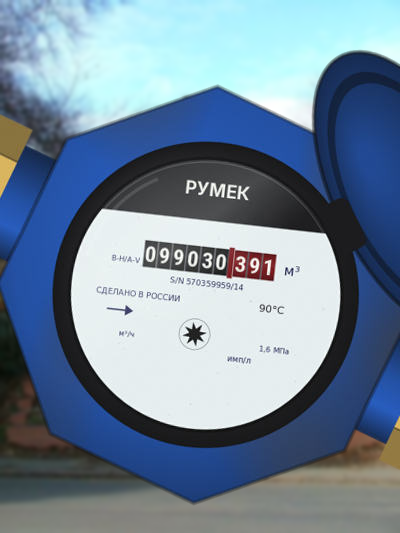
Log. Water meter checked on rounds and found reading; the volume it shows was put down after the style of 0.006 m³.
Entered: 99030.391 m³
